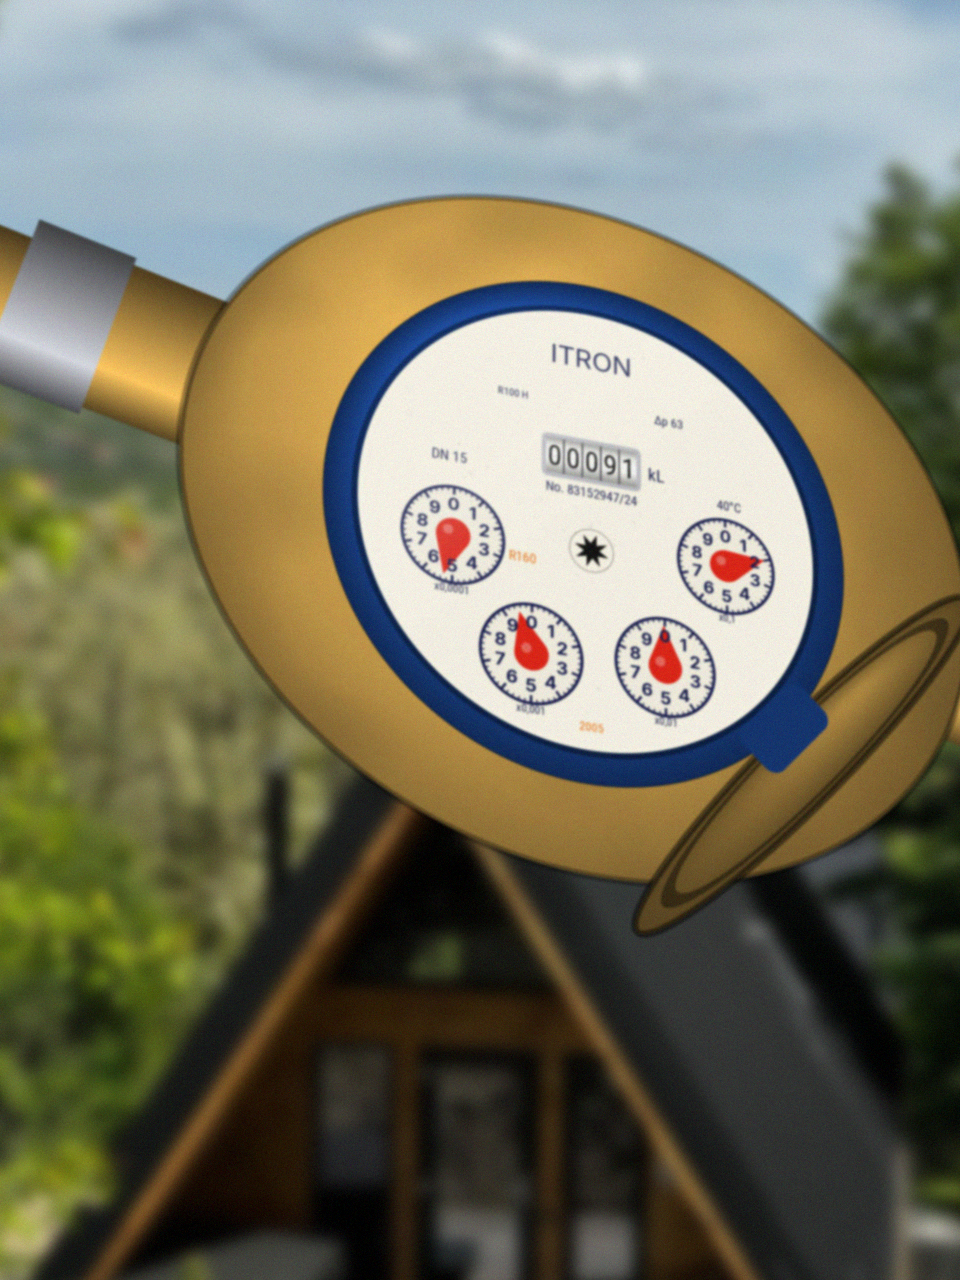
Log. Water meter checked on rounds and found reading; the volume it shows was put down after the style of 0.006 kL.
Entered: 91.1995 kL
